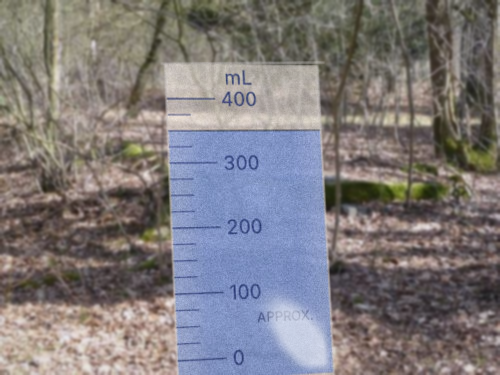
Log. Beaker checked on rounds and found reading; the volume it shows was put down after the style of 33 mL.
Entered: 350 mL
